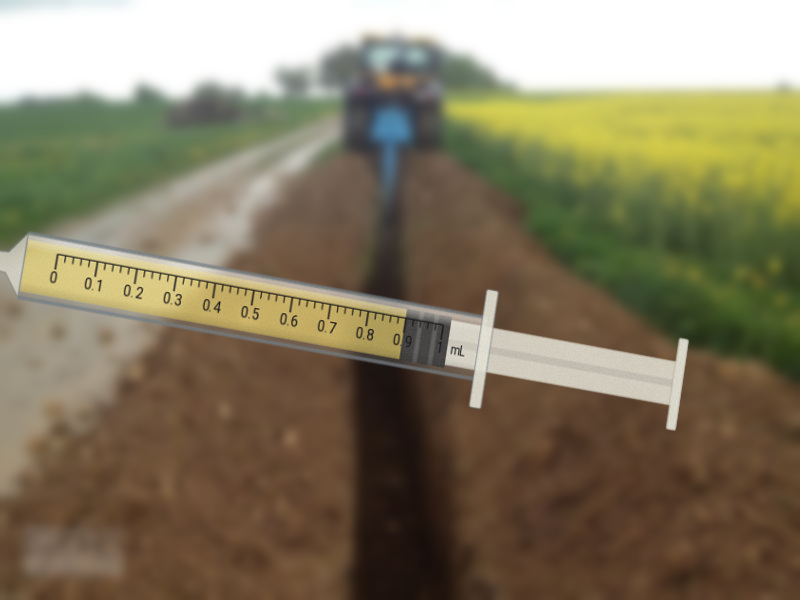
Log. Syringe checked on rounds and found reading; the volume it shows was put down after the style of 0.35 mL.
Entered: 0.9 mL
